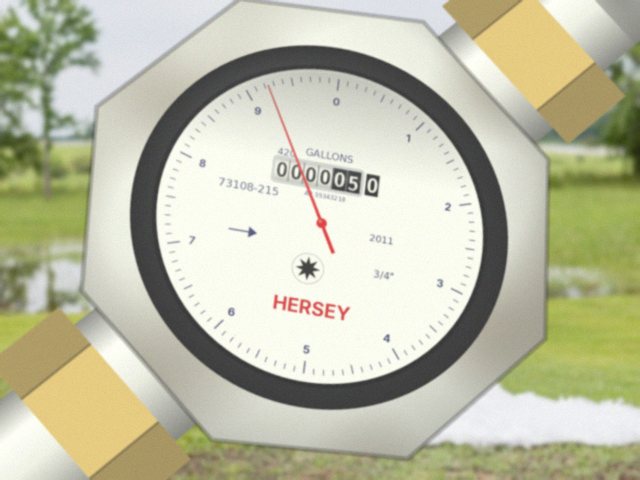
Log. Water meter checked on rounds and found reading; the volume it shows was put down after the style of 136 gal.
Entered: 49.2 gal
